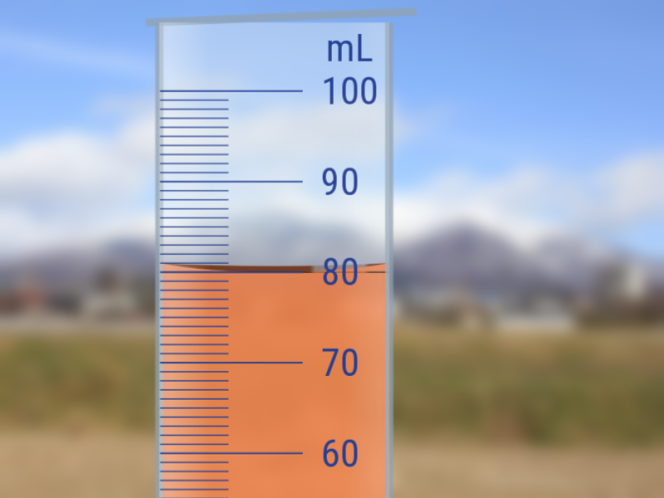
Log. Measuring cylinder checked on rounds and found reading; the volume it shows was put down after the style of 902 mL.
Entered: 80 mL
